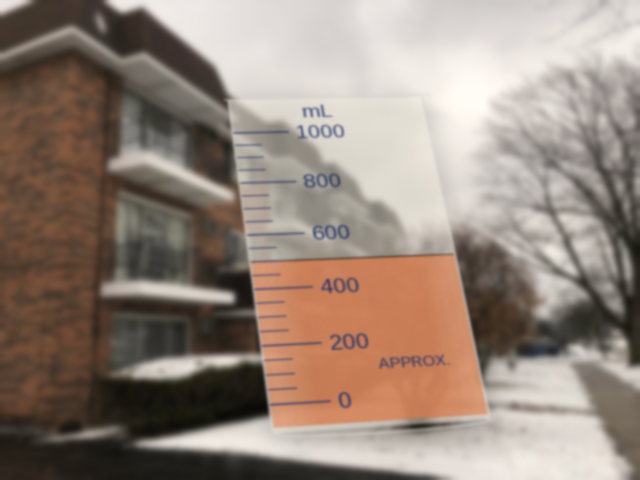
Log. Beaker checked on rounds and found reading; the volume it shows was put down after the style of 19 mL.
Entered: 500 mL
